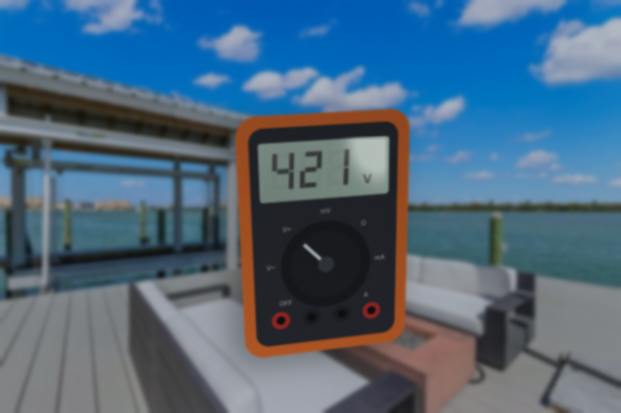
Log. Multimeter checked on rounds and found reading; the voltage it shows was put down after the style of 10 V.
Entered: 421 V
